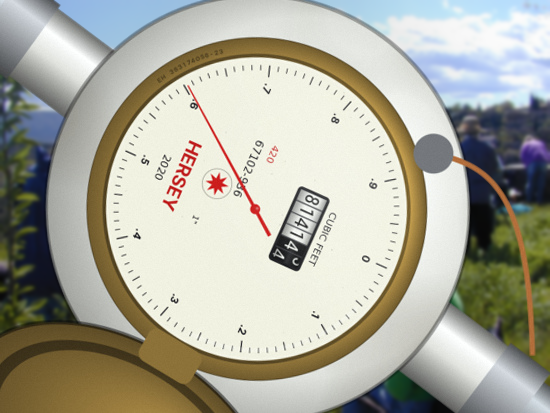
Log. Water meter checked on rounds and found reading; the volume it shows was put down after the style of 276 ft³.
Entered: 814143.60 ft³
